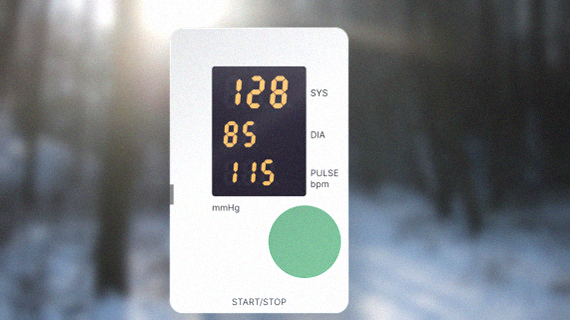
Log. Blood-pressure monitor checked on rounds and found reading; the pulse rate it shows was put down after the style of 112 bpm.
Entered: 115 bpm
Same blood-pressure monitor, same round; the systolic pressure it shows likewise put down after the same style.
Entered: 128 mmHg
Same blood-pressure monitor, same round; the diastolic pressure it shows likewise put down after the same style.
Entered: 85 mmHg
